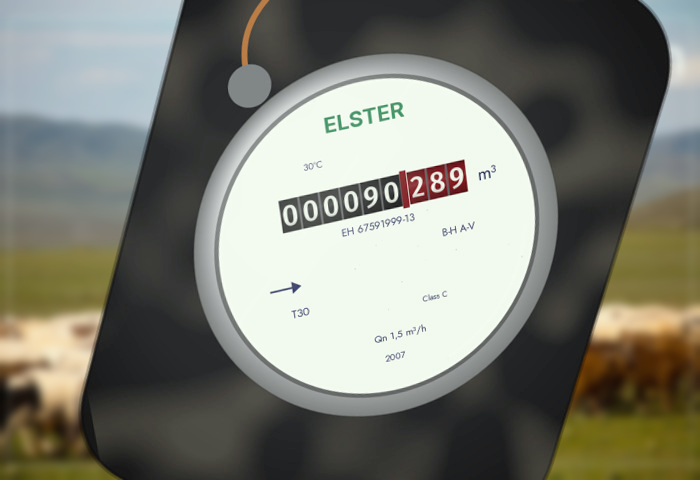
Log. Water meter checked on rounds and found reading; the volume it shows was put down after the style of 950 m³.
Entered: 90.289 m³
